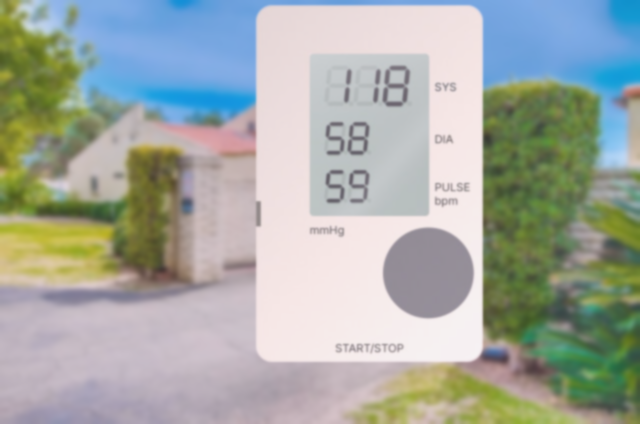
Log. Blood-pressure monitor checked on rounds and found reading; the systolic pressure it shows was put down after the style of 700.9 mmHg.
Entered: 118 mmHg
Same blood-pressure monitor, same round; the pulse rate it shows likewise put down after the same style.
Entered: 59 bpm
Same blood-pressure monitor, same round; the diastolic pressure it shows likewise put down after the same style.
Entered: 58 mmHg
